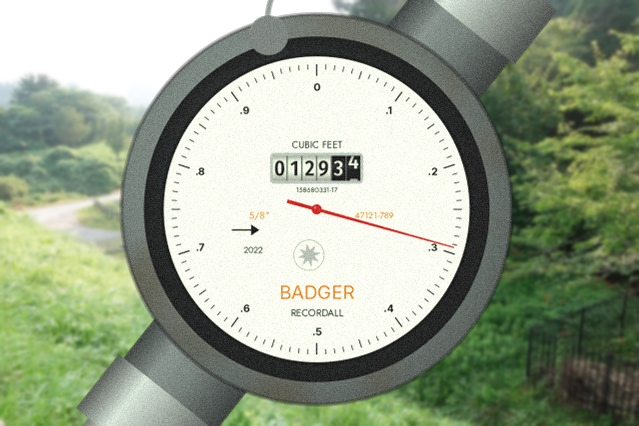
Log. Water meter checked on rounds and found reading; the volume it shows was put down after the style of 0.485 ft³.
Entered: 12934.29 ft³
